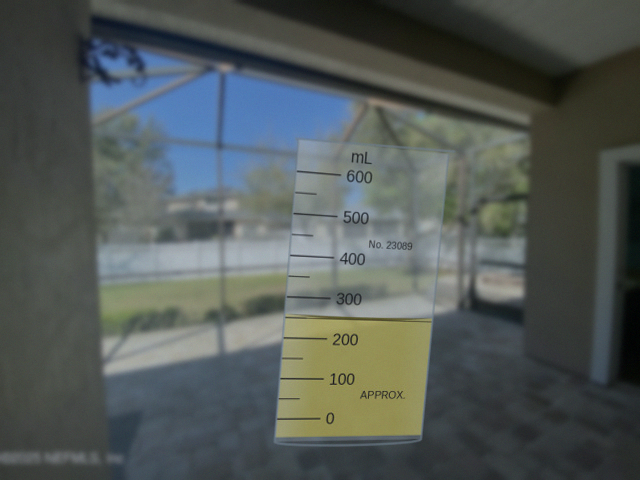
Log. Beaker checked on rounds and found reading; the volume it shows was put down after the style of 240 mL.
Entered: 250 mL
